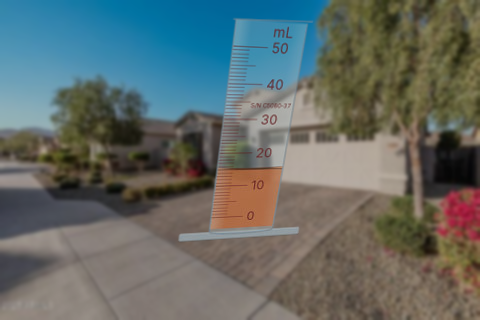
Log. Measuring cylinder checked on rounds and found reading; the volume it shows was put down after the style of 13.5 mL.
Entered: 15 mL
